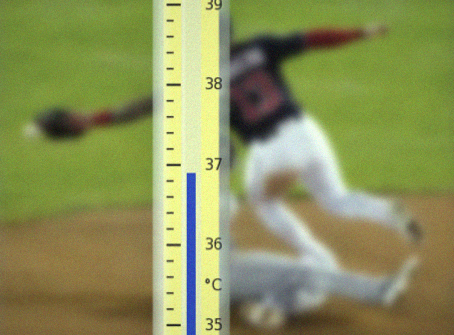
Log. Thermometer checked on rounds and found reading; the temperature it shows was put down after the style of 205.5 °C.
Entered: 36.9 °C
